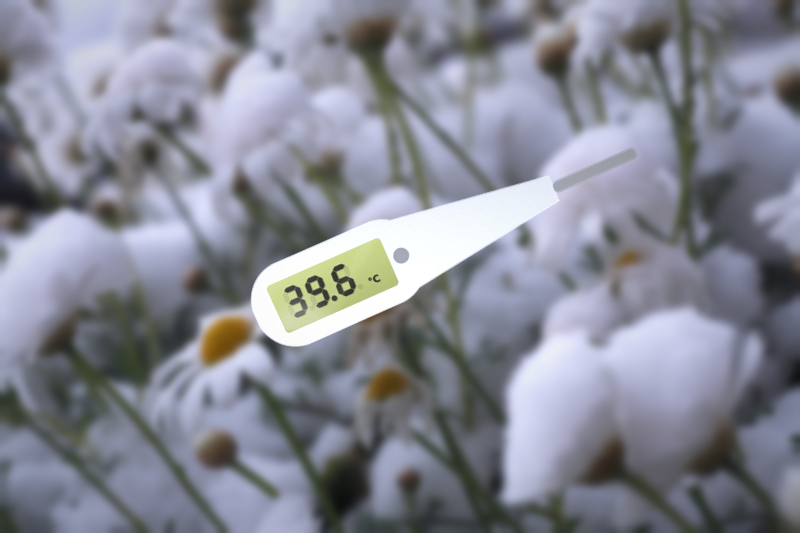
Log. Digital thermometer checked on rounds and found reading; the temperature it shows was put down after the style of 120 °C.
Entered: 39.6 °C
